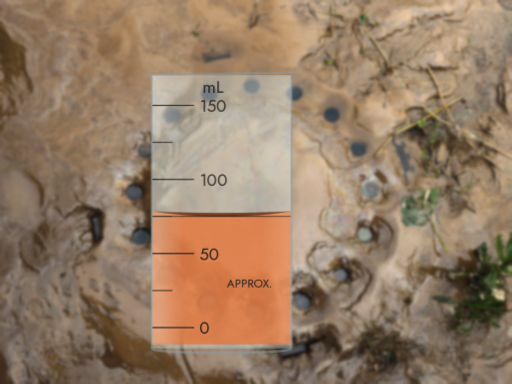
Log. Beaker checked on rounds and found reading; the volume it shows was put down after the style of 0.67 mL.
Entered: 75 mL
